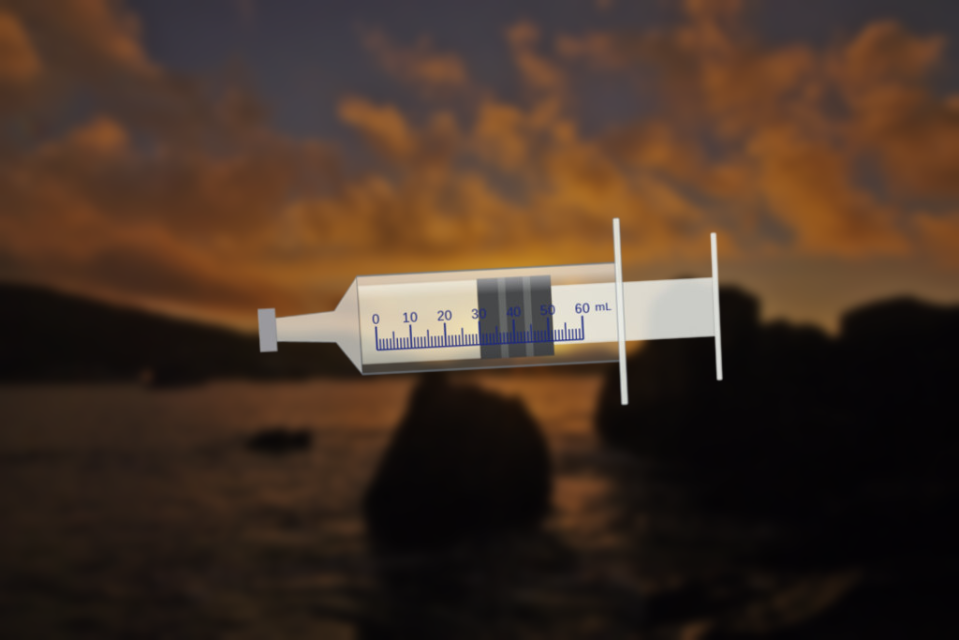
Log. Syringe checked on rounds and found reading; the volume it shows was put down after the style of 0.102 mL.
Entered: 30 mL
